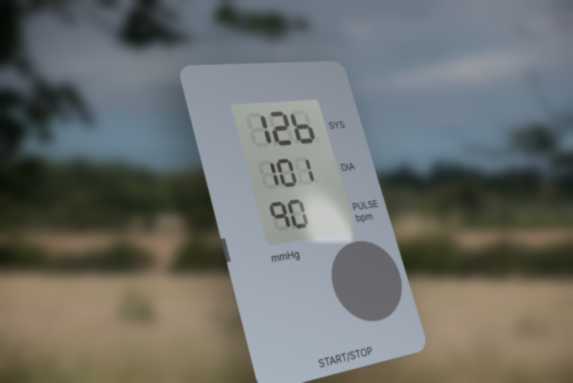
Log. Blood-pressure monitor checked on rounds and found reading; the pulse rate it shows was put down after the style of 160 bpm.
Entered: 90 bpm
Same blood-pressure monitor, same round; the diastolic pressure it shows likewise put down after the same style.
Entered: 101 mmHg
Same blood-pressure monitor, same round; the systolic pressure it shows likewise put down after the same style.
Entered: 126 mmHg
